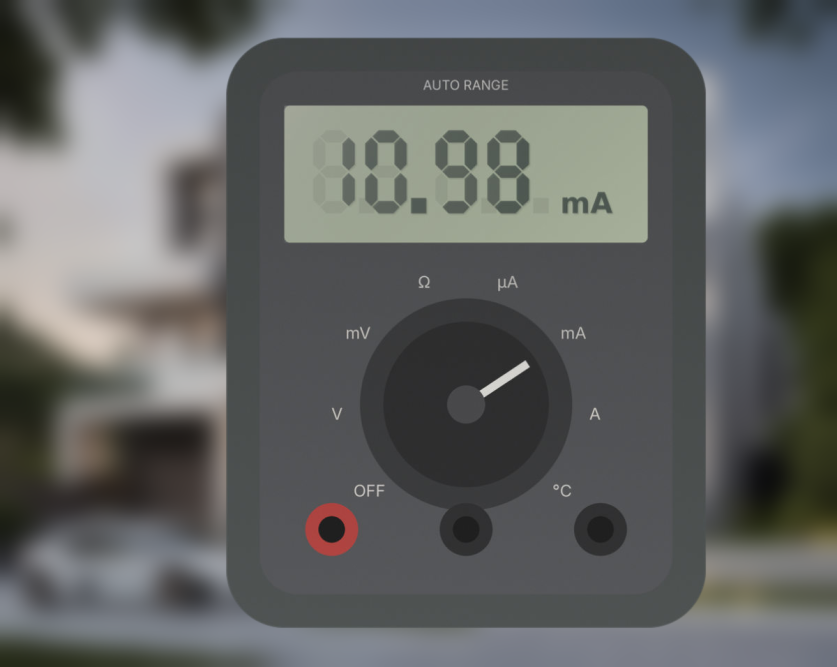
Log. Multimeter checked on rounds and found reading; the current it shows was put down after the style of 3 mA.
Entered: 10.98 mA
